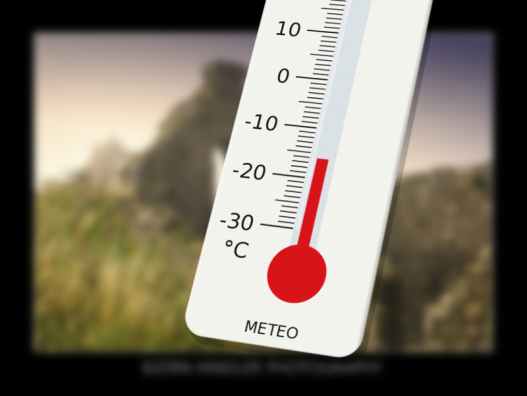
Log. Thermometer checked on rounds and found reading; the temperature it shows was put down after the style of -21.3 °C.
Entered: -16 °C
